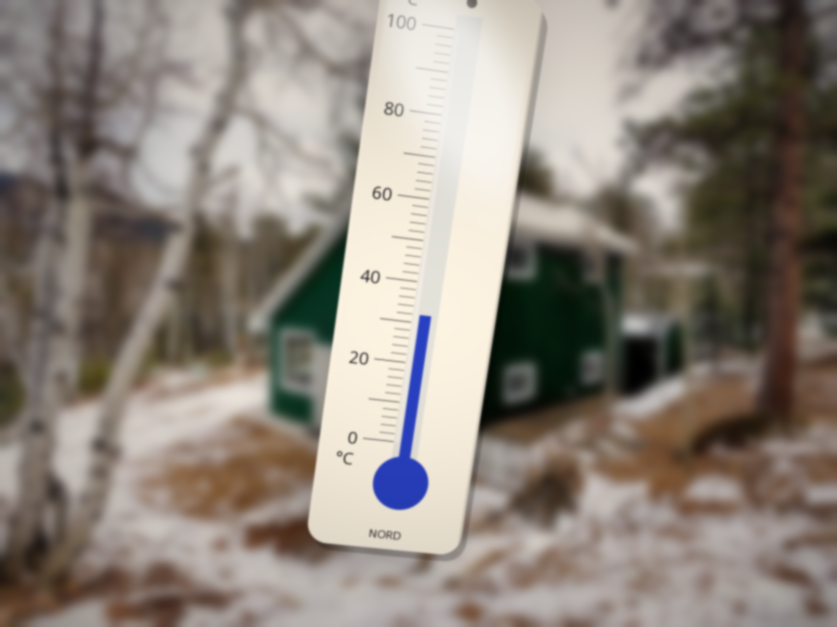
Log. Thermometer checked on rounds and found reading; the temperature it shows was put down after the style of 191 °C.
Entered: 32 °C
